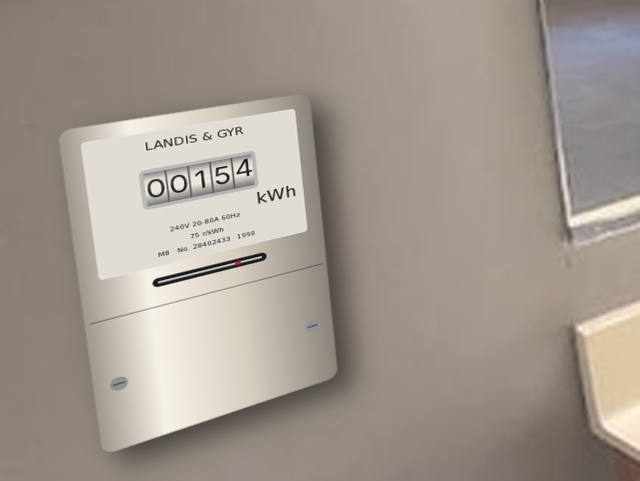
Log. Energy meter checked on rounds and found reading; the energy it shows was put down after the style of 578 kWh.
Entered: 154 kWh
